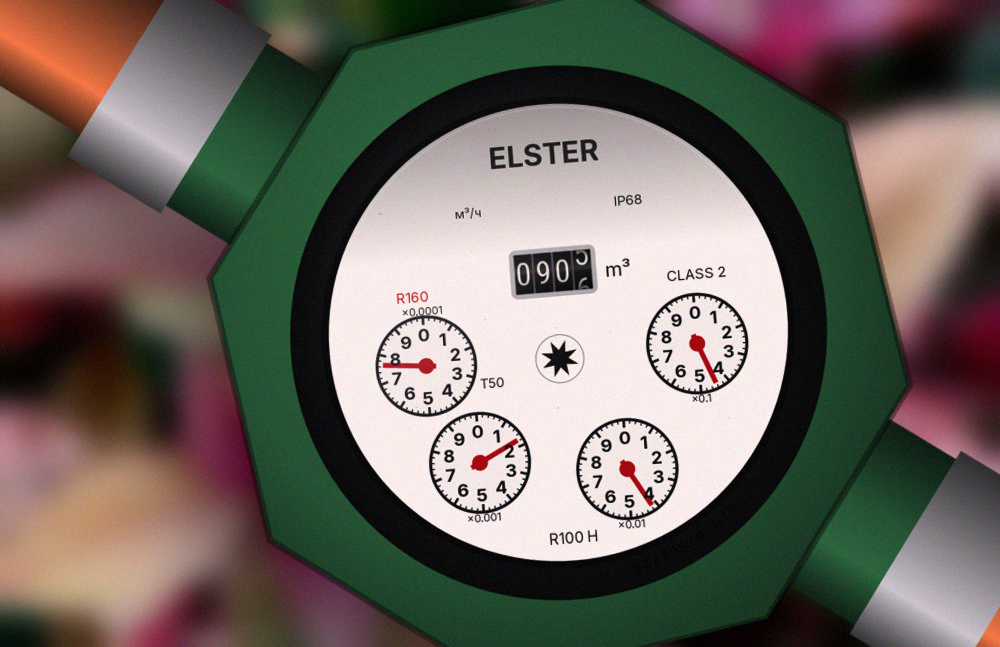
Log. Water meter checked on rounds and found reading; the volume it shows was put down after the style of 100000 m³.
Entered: 905.4417 m³
